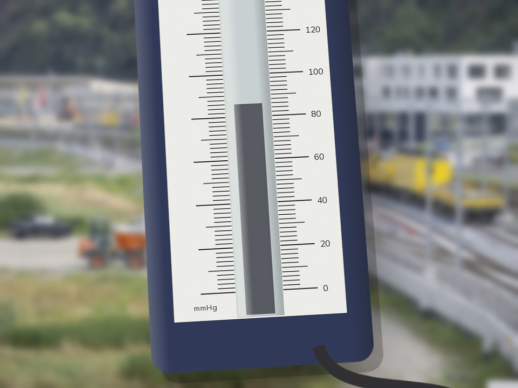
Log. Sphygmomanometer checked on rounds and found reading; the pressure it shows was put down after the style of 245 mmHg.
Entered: 86 mmHg
